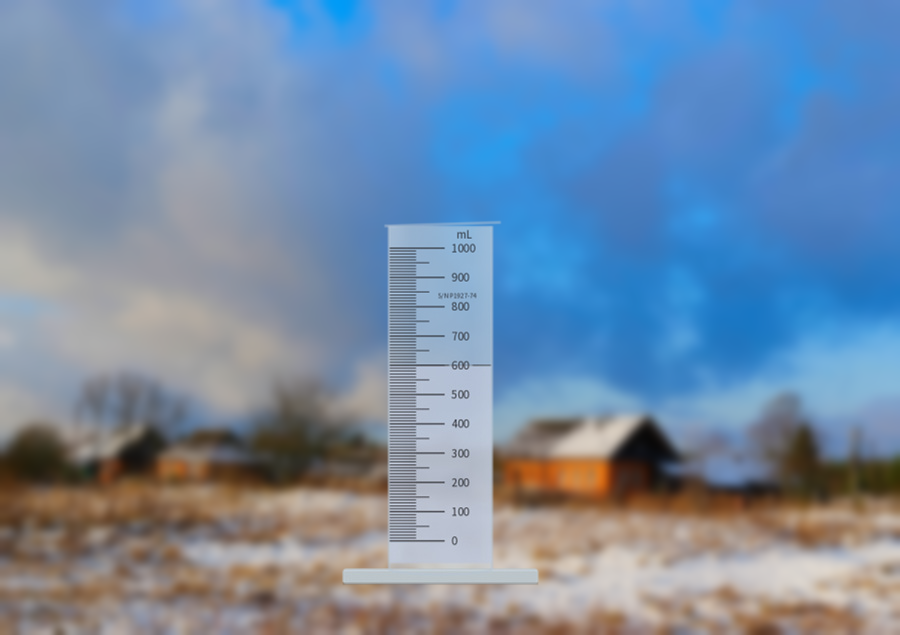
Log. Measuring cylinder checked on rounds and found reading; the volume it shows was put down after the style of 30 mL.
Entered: 600 mL
